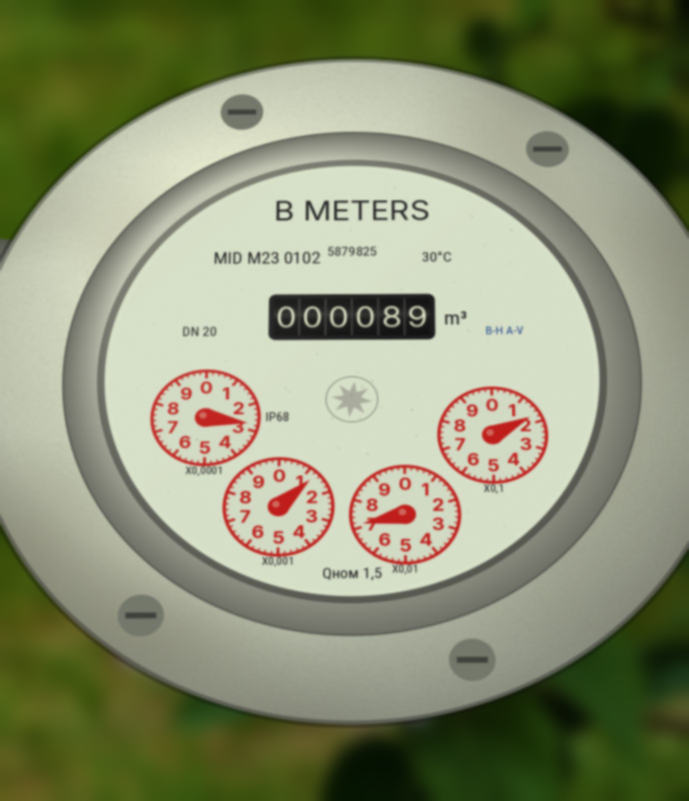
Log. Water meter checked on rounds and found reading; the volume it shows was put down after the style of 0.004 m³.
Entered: 89.1712 m³
